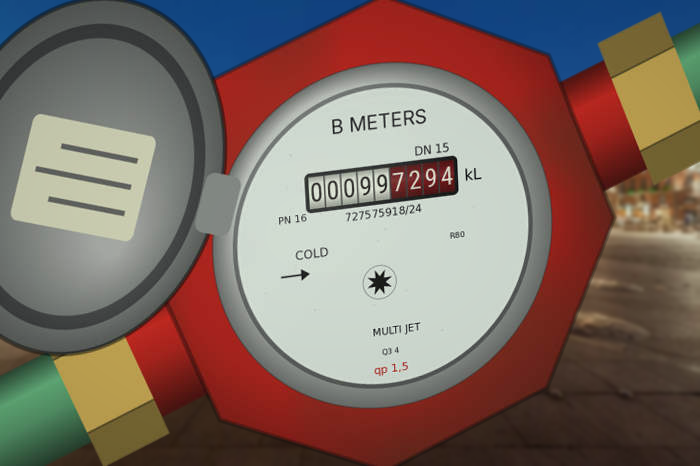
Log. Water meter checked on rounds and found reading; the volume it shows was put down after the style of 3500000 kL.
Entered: 99.7294 kL
